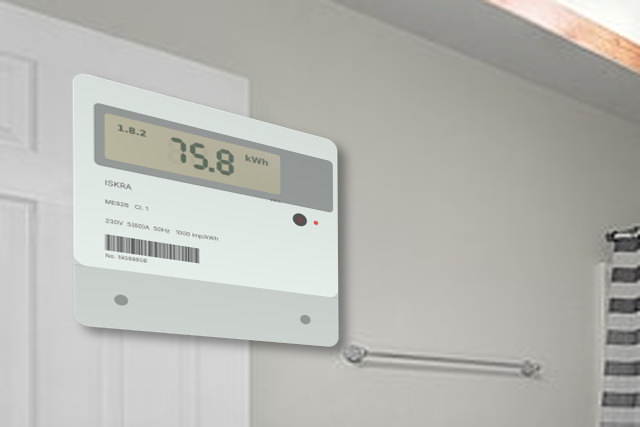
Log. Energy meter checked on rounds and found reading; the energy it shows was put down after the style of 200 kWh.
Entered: 75.8 kWh
